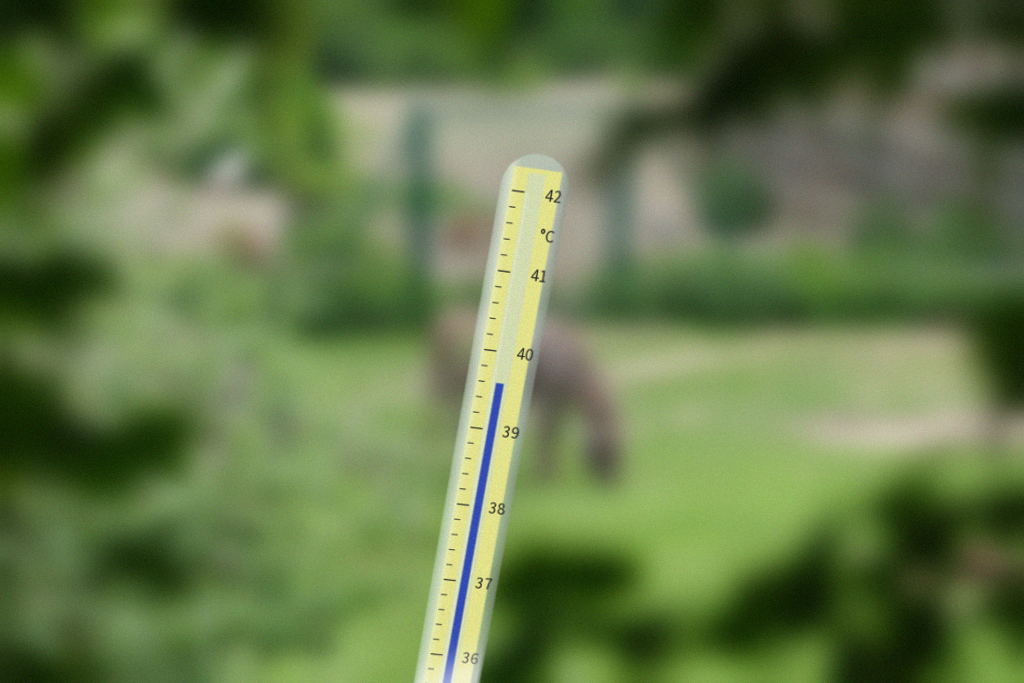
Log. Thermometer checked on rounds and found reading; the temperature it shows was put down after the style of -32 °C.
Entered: 39.6 °C
